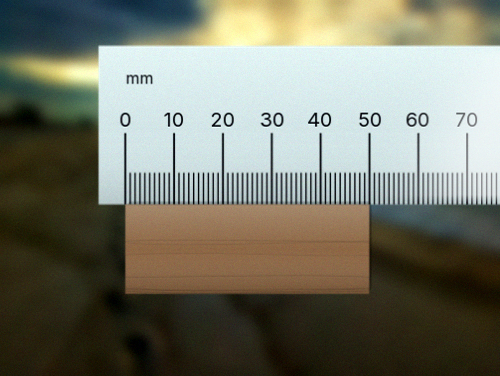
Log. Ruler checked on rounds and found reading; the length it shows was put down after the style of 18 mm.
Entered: 50 mm
